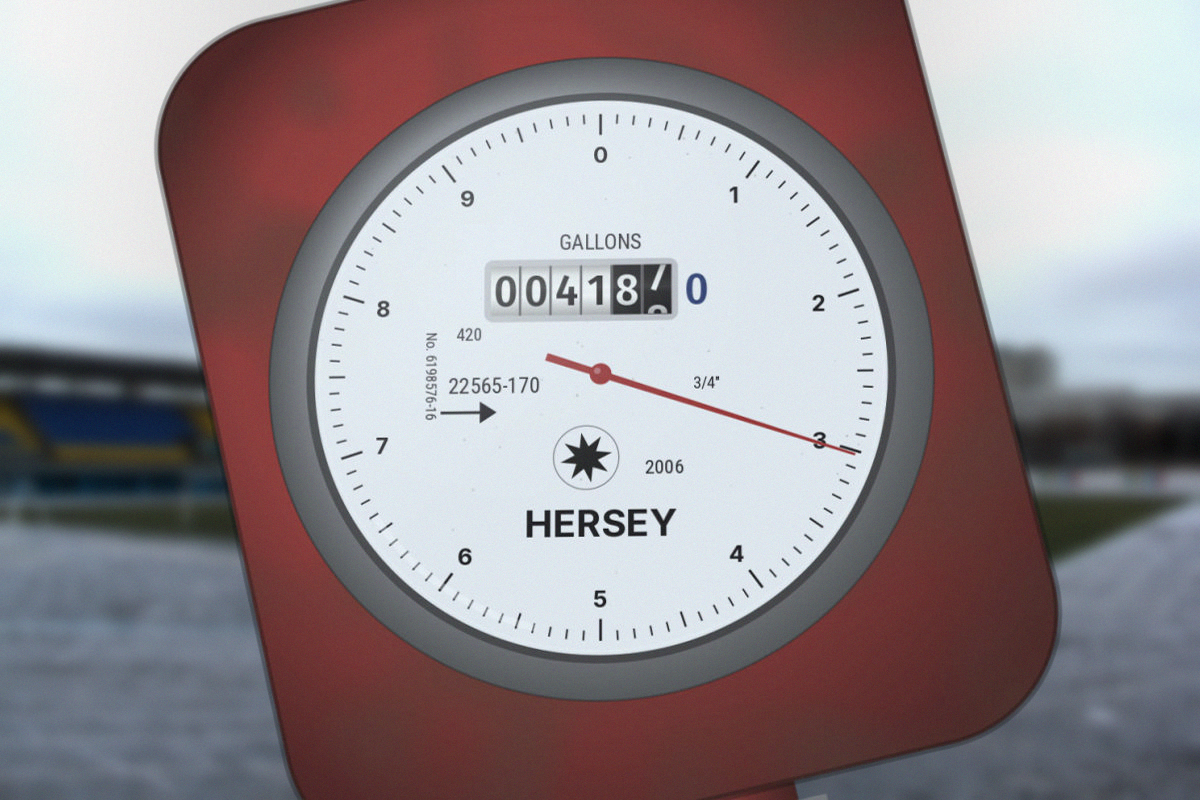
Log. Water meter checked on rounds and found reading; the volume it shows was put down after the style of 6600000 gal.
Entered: 41873.0 gal
